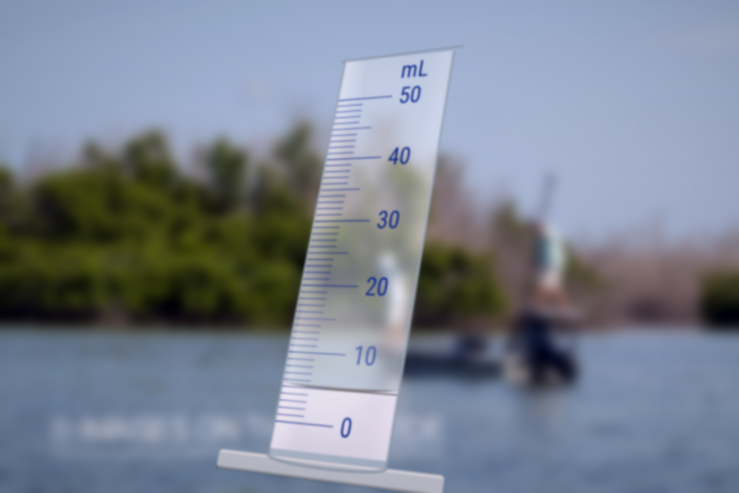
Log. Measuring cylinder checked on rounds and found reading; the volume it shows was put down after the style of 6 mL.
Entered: 5 mL
